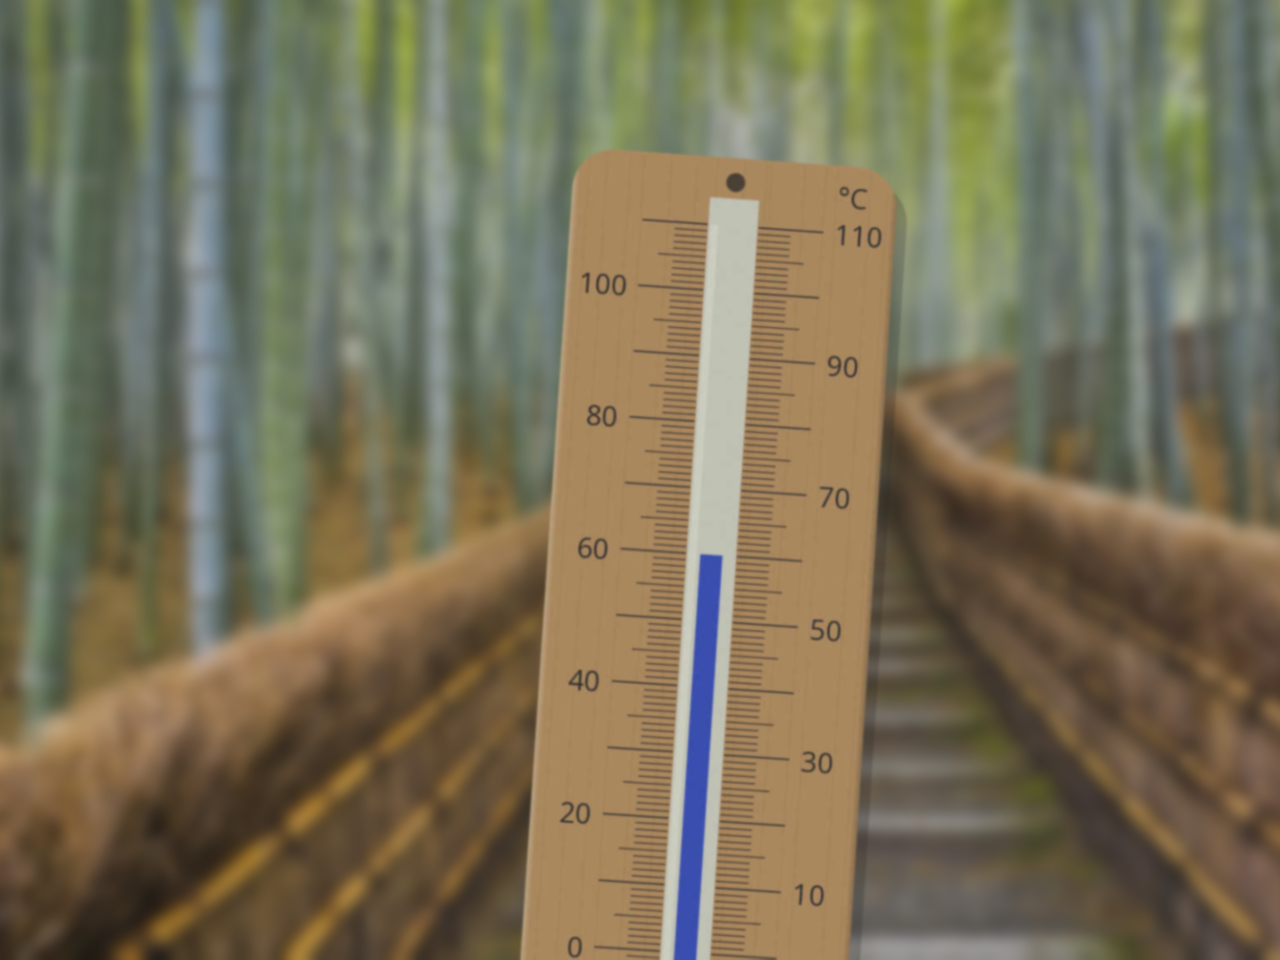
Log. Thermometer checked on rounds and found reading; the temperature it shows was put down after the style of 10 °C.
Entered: 60 °C
